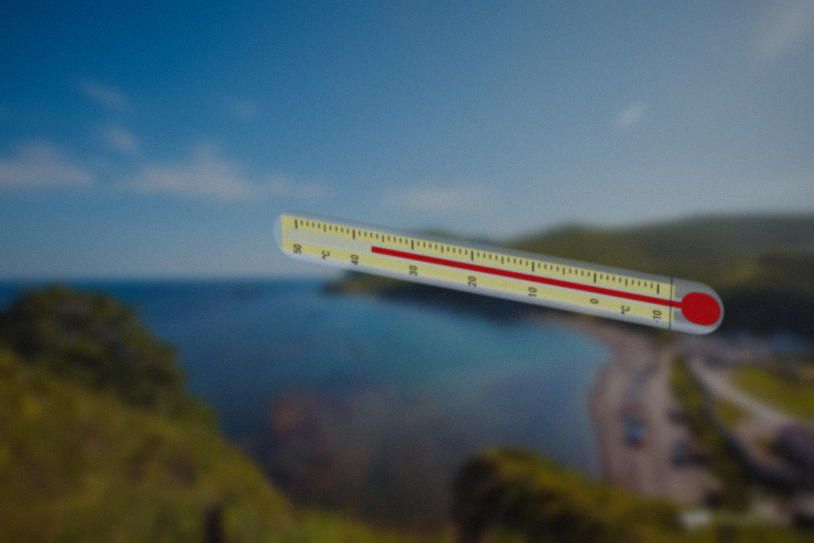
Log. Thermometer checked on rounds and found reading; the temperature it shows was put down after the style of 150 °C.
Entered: 37 °C
